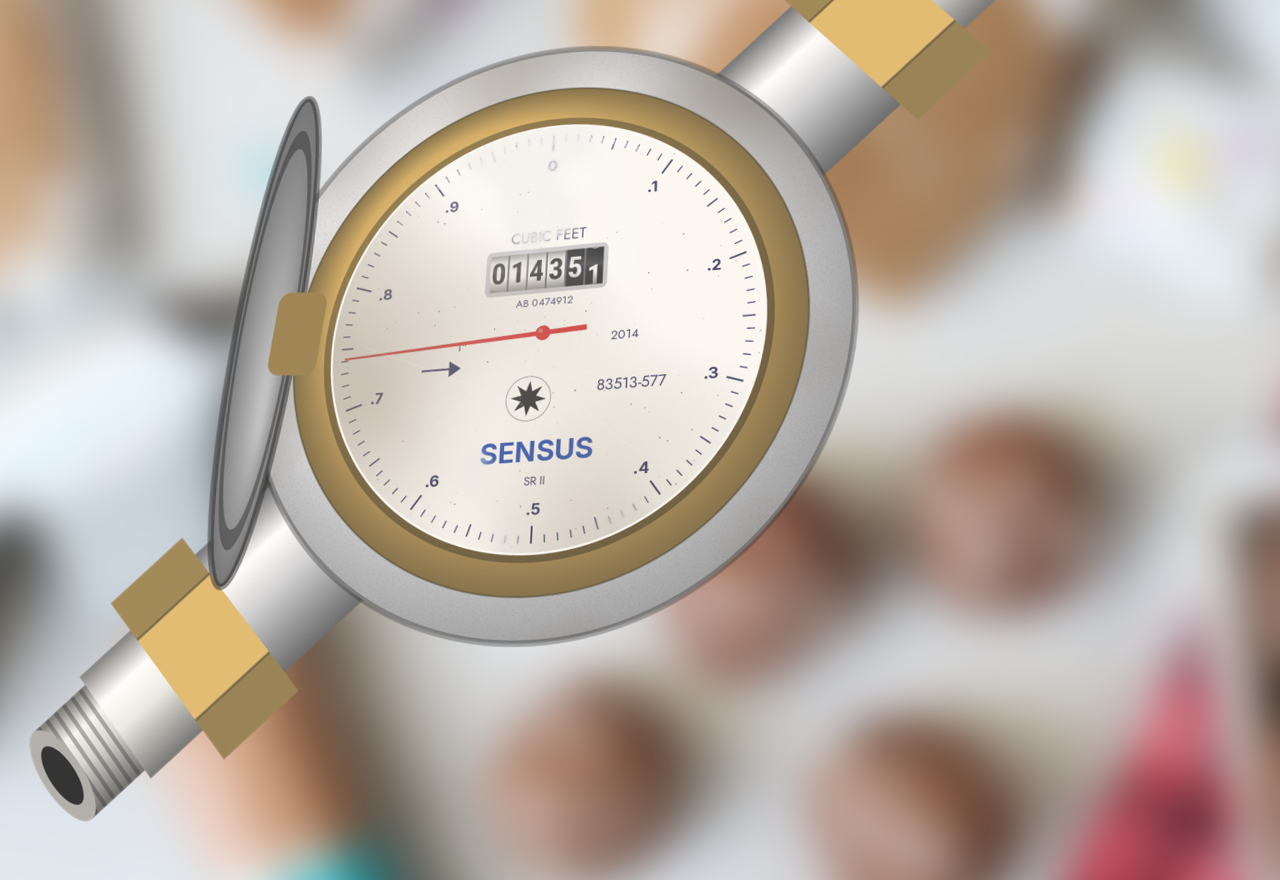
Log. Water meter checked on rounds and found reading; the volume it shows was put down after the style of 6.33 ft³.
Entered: 14350.74 ft³
